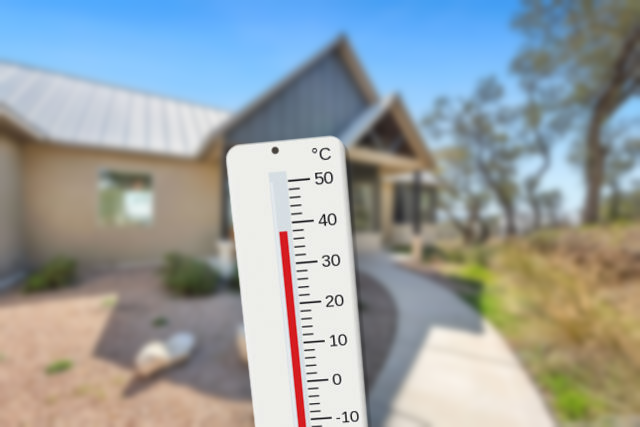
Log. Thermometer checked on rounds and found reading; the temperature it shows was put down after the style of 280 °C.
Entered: 38 °C
